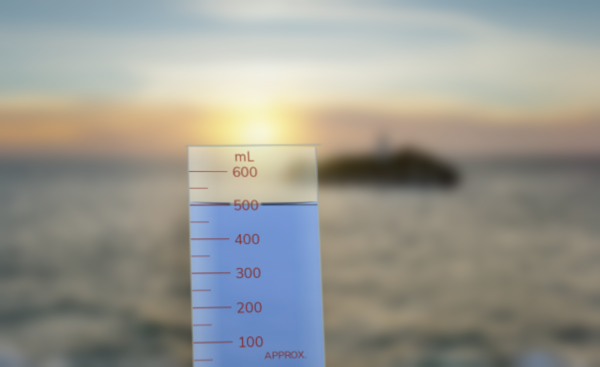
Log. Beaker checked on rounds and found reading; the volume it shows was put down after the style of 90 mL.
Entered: 500 mL
